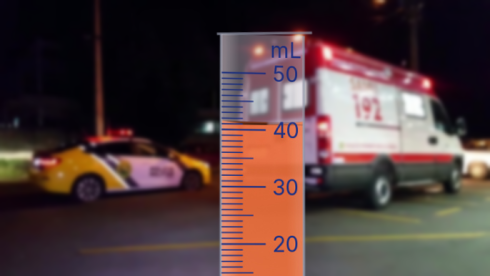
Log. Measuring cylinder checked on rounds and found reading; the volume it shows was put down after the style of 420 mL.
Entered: 41 mL
